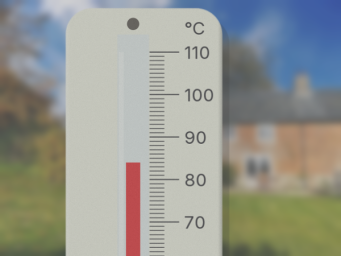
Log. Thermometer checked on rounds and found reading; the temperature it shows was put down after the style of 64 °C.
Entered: 84 °C
